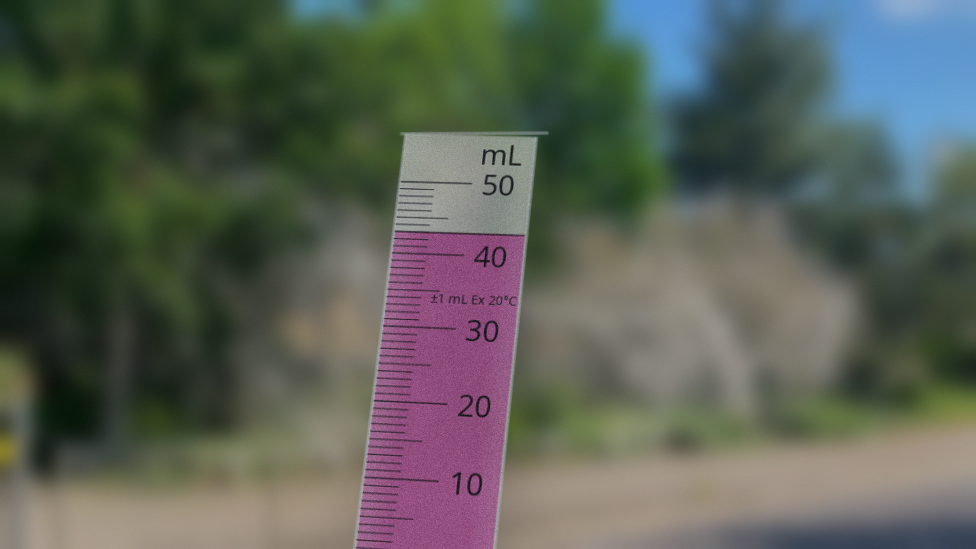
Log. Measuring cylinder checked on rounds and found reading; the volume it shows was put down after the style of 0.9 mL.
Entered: 43 mL
